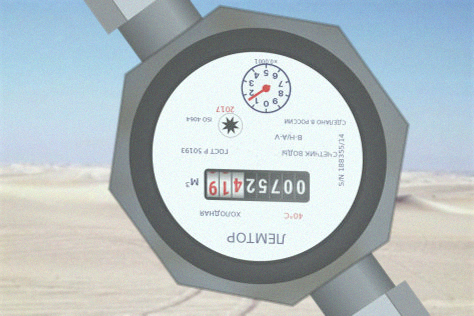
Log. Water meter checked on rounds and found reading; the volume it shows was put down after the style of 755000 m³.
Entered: 752.4191 m³
